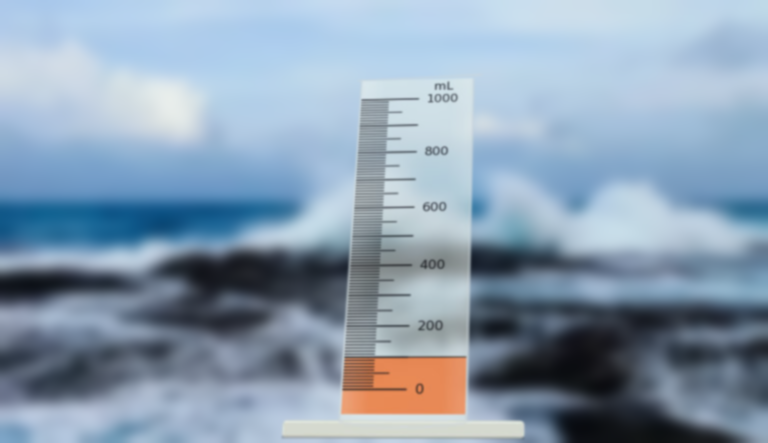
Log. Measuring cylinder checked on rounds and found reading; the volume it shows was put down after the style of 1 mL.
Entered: 100 mL
